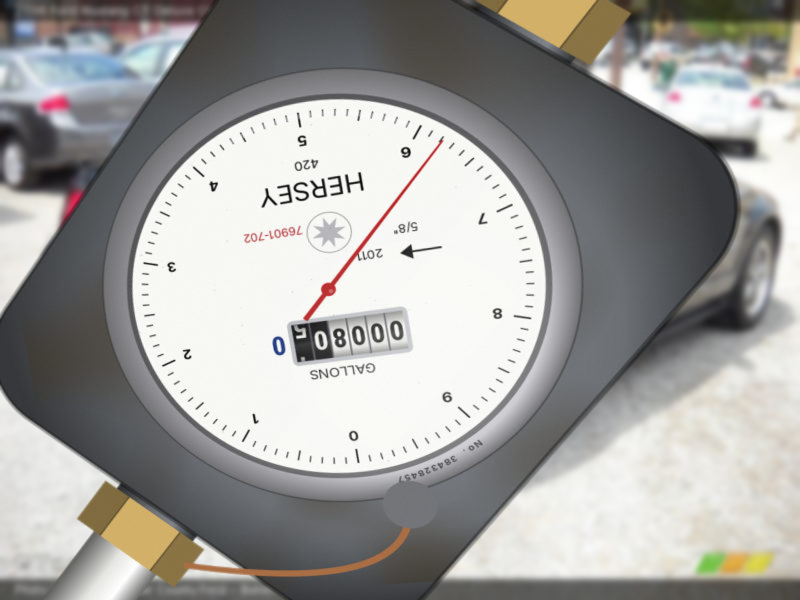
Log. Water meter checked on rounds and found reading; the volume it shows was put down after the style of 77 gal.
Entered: 8046.2 gal
